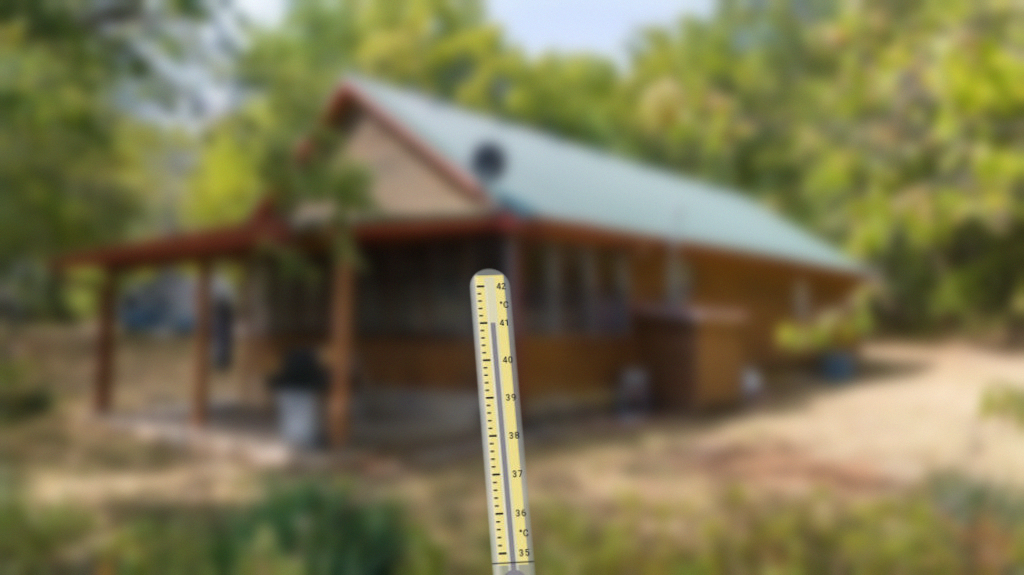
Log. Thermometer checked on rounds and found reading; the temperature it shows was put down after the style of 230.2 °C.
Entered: 41 °C
